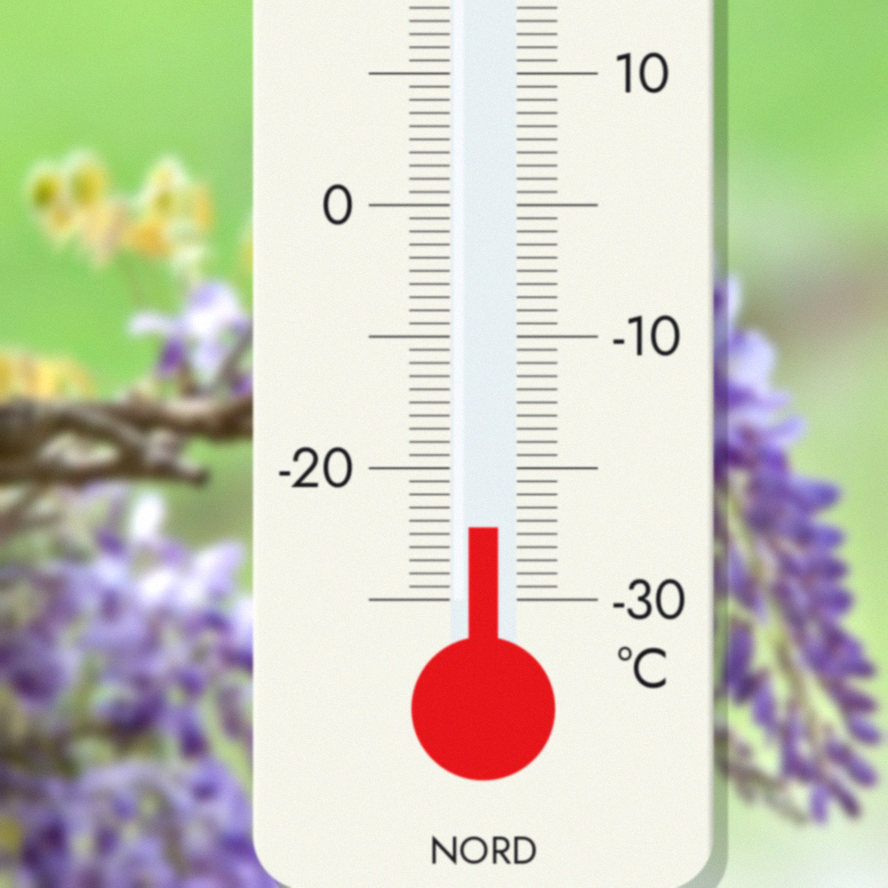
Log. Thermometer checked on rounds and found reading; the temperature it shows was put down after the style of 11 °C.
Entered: -24.5 °C
